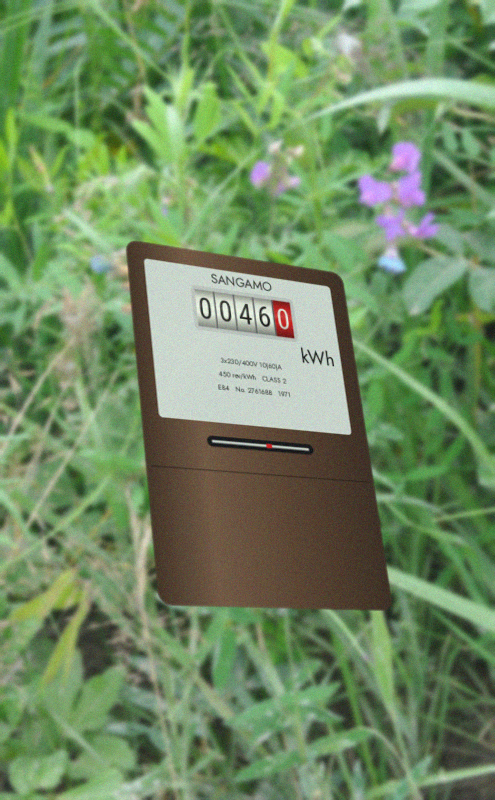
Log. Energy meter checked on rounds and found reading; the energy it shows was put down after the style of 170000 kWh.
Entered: 46.0 kWh
